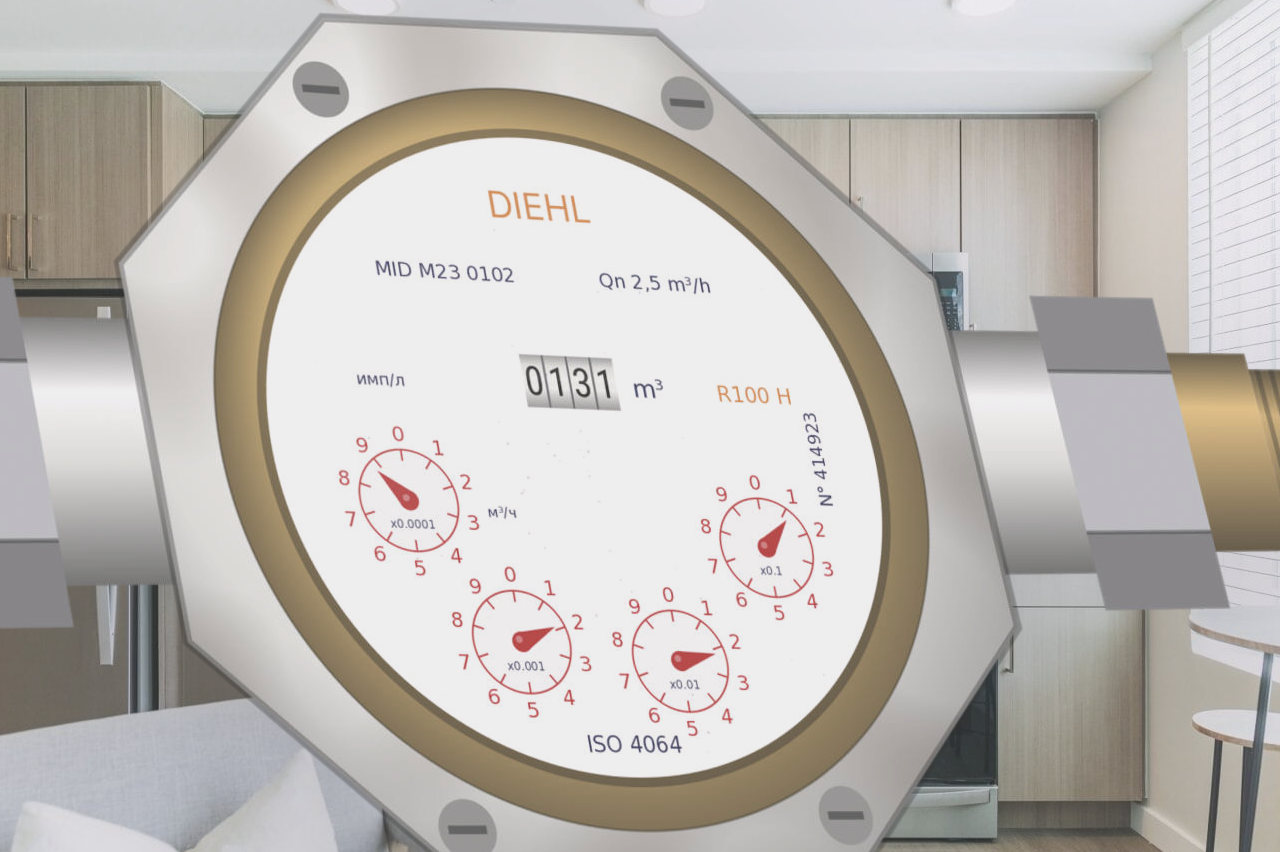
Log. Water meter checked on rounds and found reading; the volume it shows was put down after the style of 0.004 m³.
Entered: 131.1218 m³
